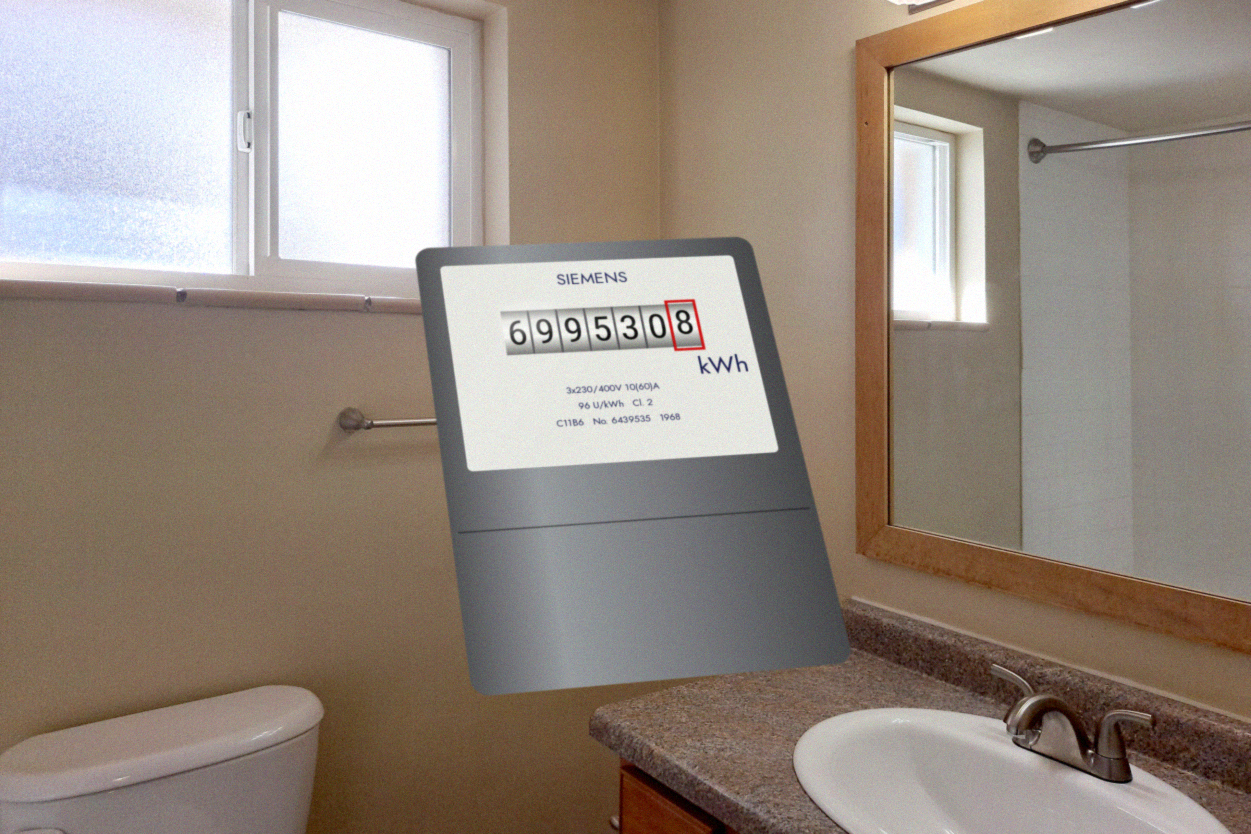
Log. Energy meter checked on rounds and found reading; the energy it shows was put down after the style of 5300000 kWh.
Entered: 699530.8 kWh
